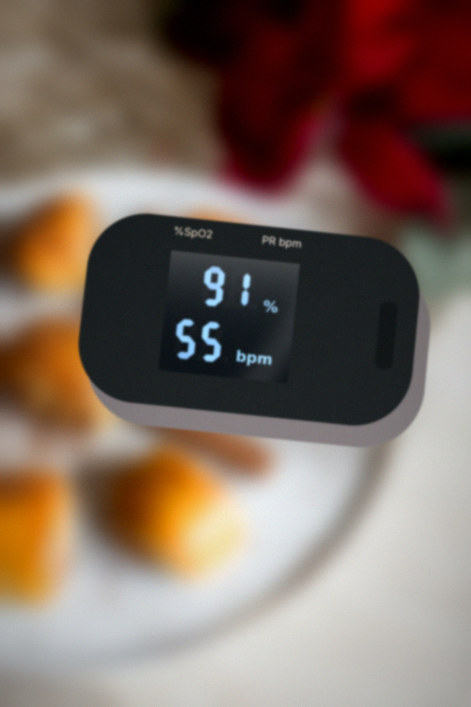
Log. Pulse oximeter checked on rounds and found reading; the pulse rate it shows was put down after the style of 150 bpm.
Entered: 55 bpm
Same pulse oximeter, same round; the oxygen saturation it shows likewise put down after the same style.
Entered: 91 %
